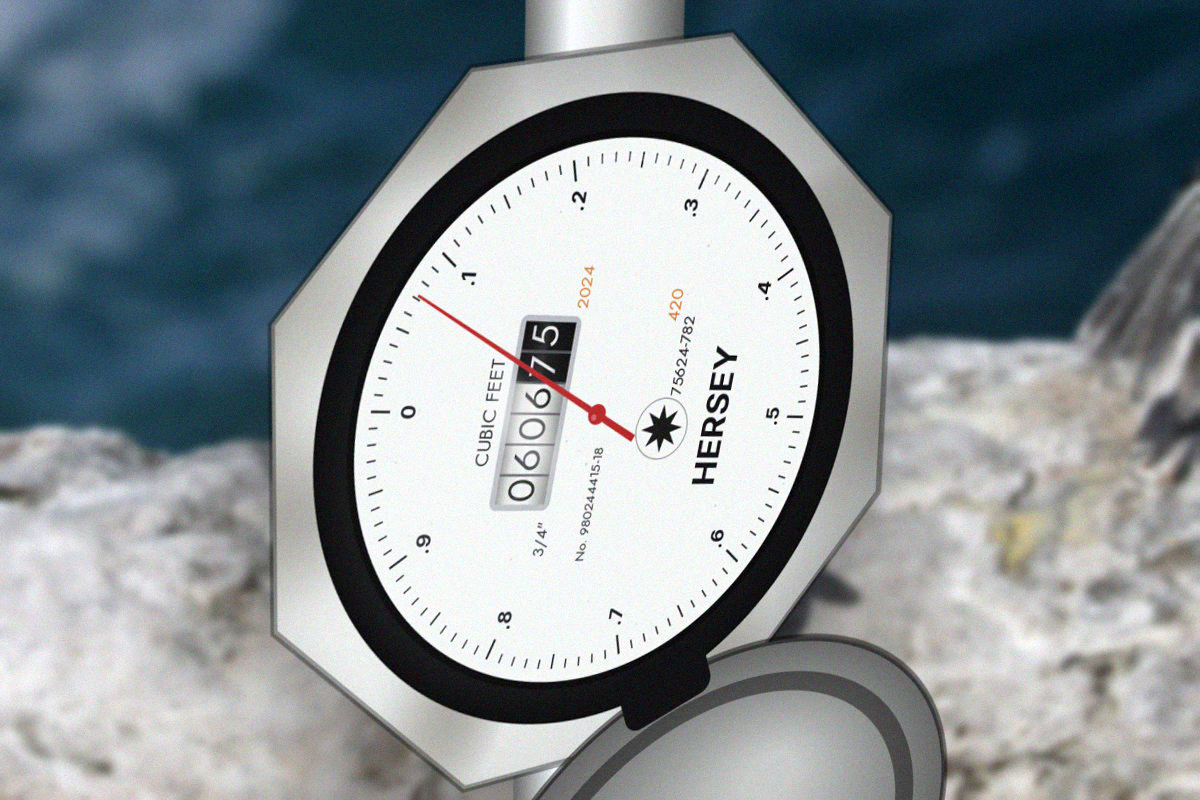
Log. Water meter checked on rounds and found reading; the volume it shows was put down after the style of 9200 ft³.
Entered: 60675.07 ft³
